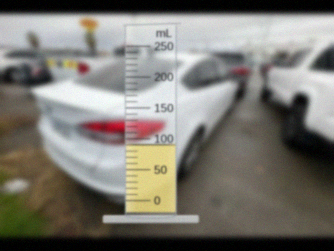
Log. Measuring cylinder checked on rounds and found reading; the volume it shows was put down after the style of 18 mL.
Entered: 90 mL
